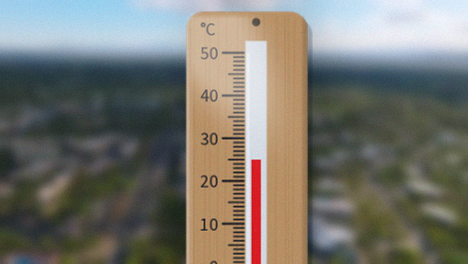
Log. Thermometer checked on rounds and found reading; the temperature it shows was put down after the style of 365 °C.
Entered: 25 °C
